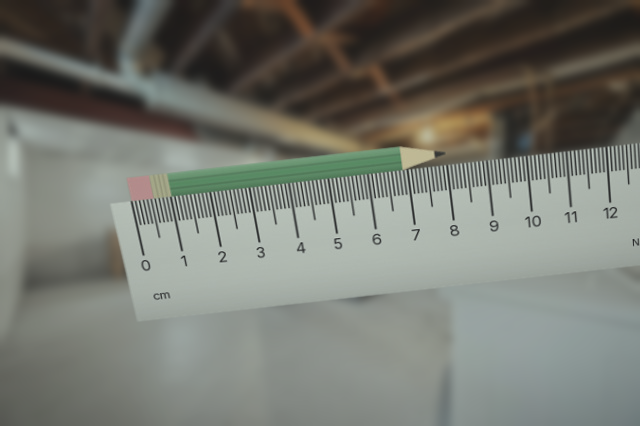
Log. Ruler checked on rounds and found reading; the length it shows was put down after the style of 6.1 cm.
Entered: 8 cm
